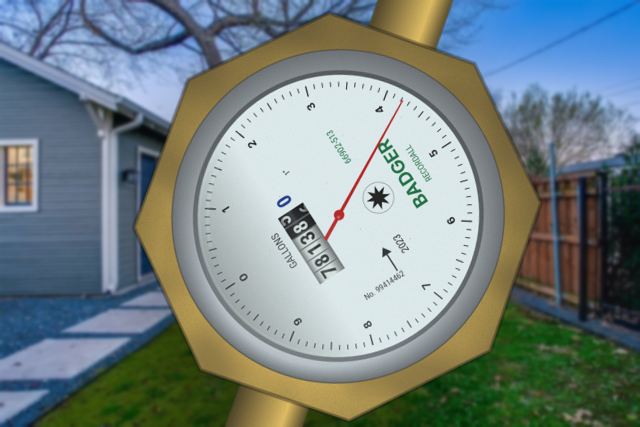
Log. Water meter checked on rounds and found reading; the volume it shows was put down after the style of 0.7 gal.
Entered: 7813854.2 gal
